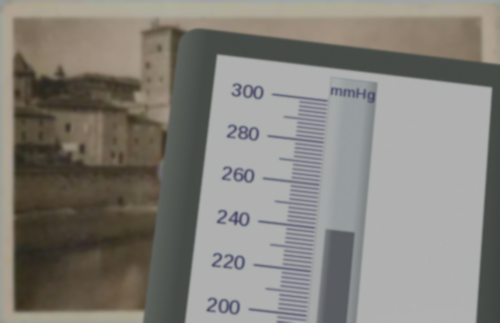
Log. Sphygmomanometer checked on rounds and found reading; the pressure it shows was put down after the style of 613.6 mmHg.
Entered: 240 mmHg
